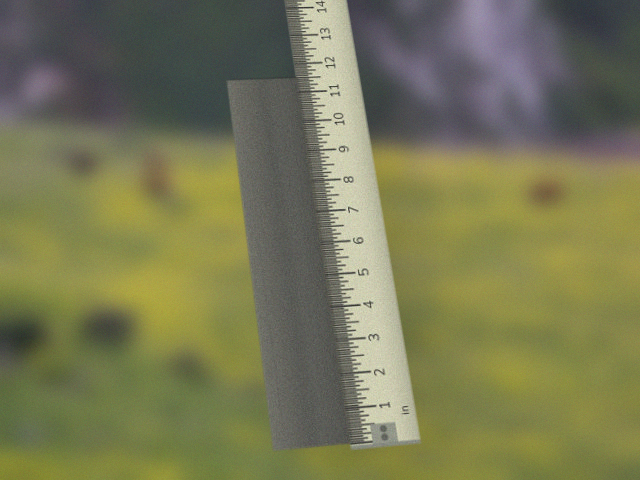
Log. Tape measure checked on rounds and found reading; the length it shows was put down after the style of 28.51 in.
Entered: 11.5 in
